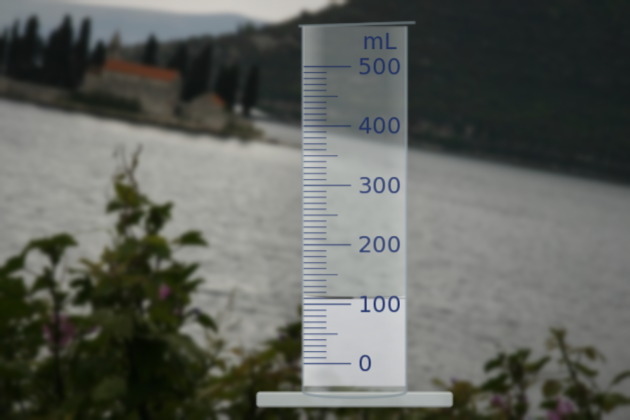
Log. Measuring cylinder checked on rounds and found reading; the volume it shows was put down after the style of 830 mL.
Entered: 110 mL
